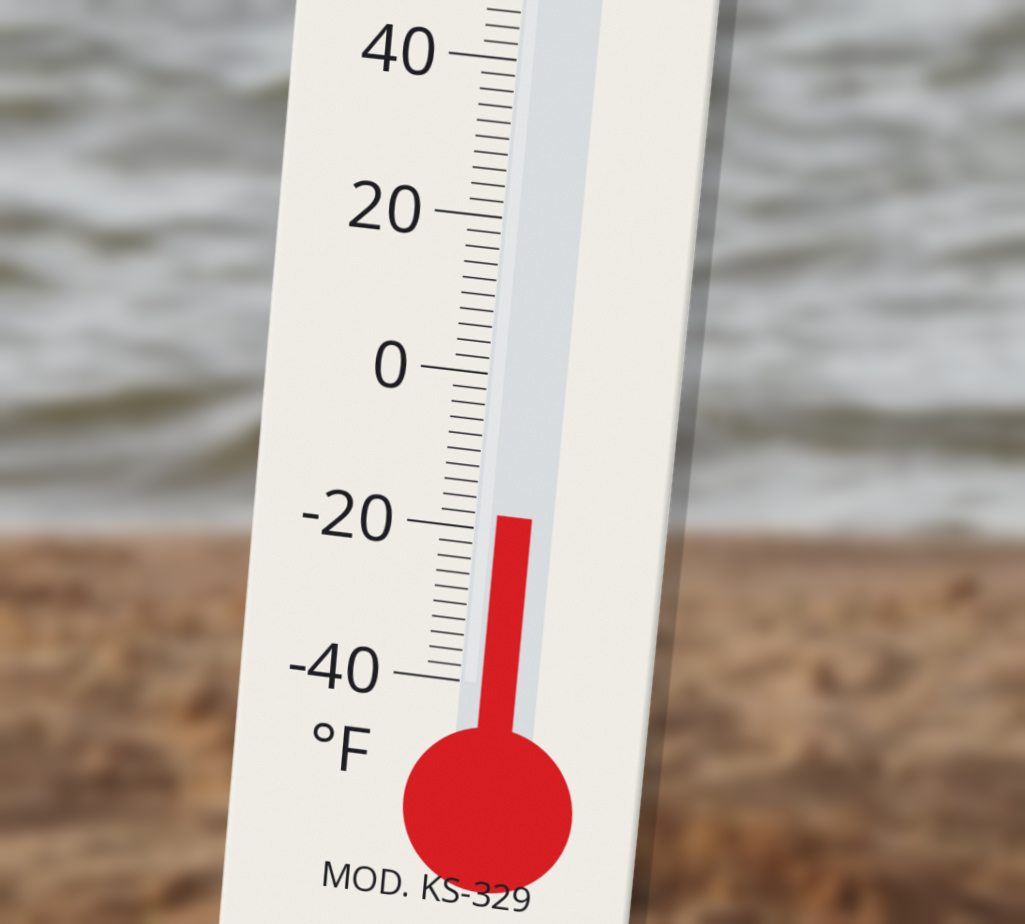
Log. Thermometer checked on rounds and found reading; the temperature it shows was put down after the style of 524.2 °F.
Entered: -18 °F
